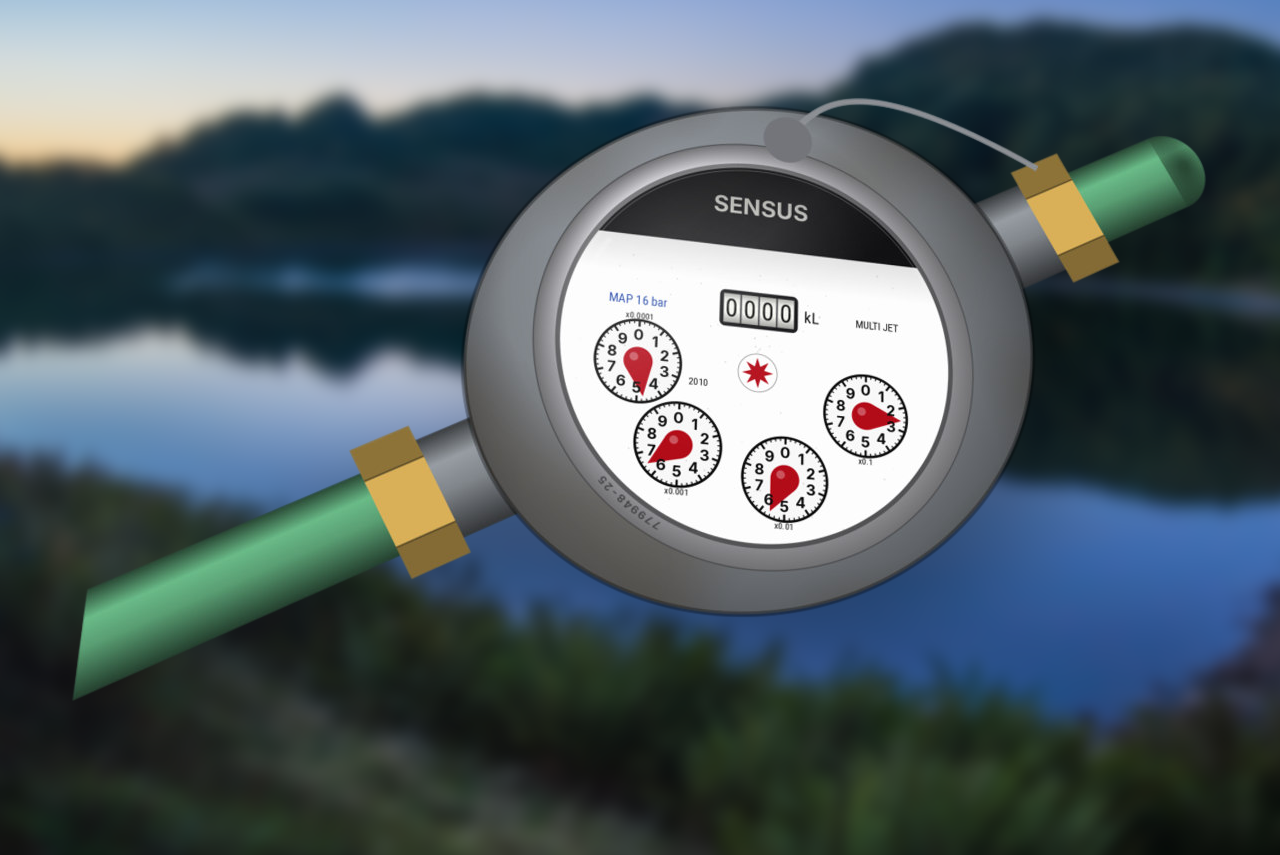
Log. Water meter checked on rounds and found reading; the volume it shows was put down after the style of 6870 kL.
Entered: 0.2564 kL
